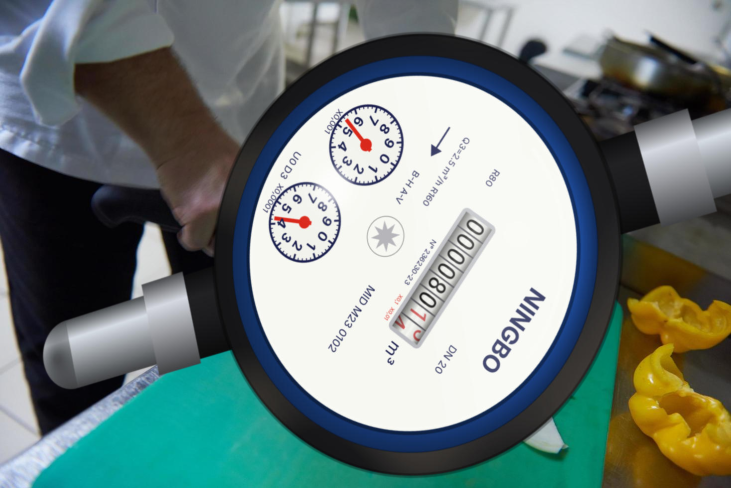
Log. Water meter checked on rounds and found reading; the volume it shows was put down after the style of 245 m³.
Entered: 80.1354 m³
